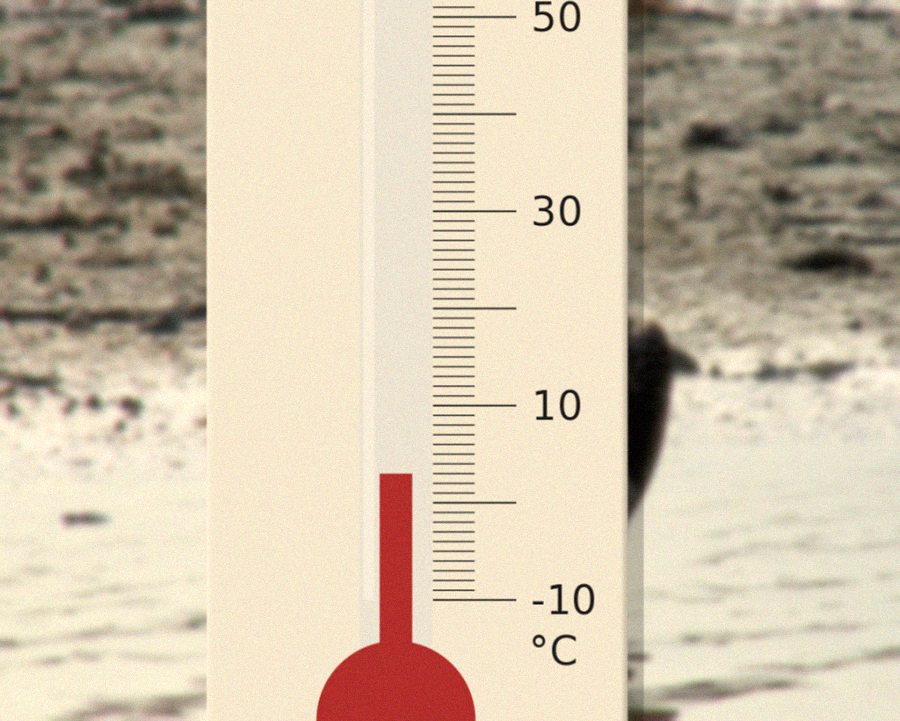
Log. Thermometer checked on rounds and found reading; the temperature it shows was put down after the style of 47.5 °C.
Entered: 3 °C
